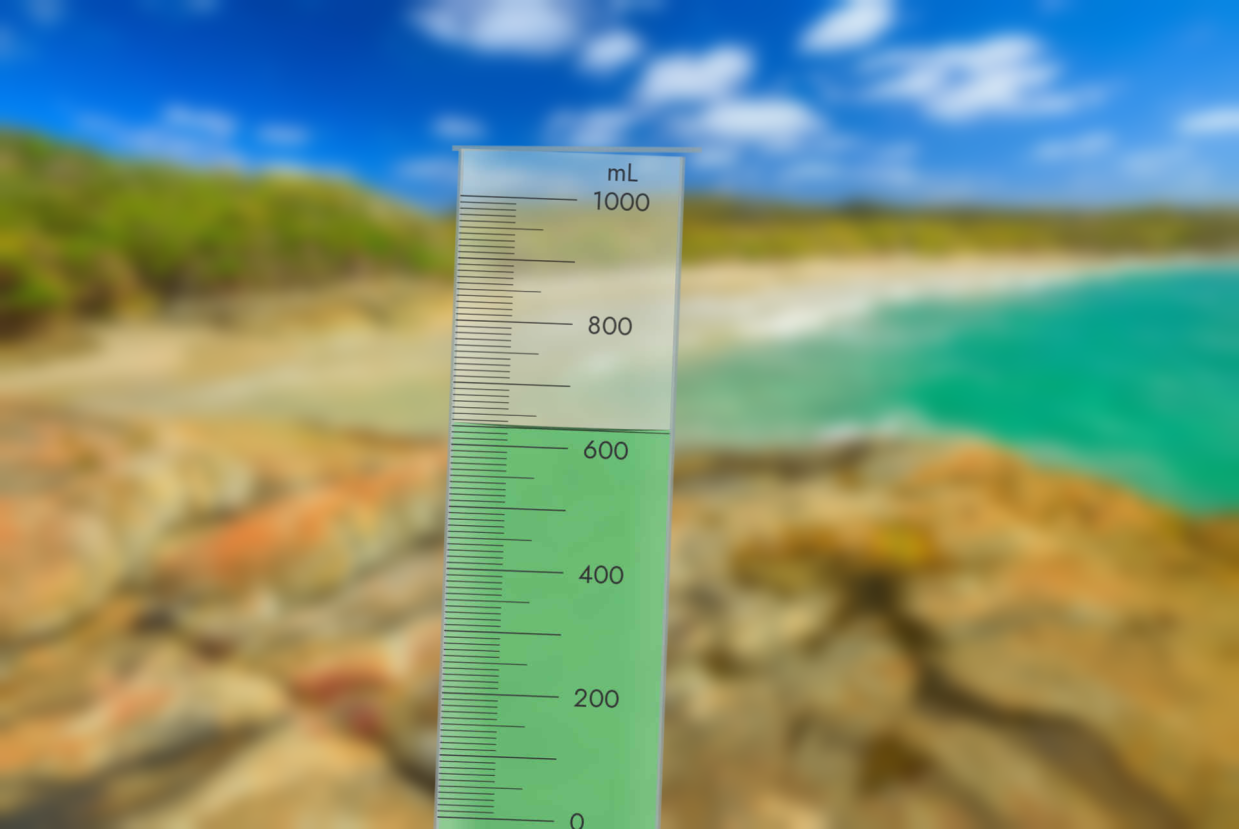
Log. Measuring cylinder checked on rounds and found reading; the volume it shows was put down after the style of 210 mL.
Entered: 630 mL
